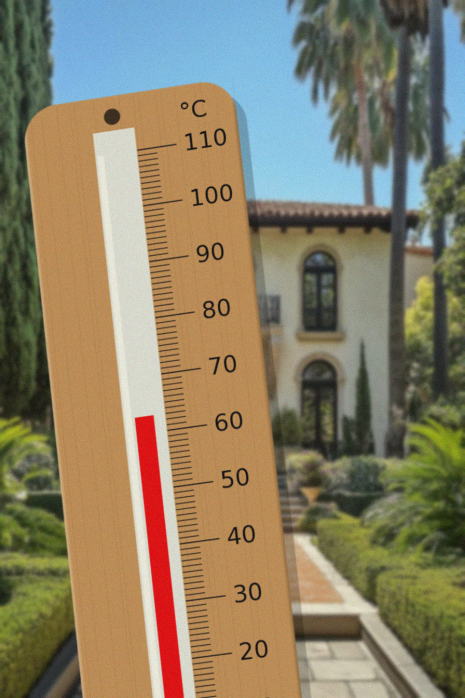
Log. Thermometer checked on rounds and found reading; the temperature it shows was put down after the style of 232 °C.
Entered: 63 °C
